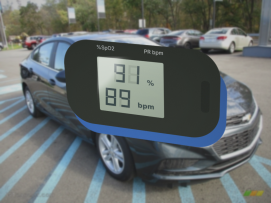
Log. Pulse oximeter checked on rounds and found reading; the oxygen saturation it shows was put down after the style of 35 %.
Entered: 91 %
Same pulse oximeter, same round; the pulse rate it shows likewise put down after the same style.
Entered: 89 bpm
